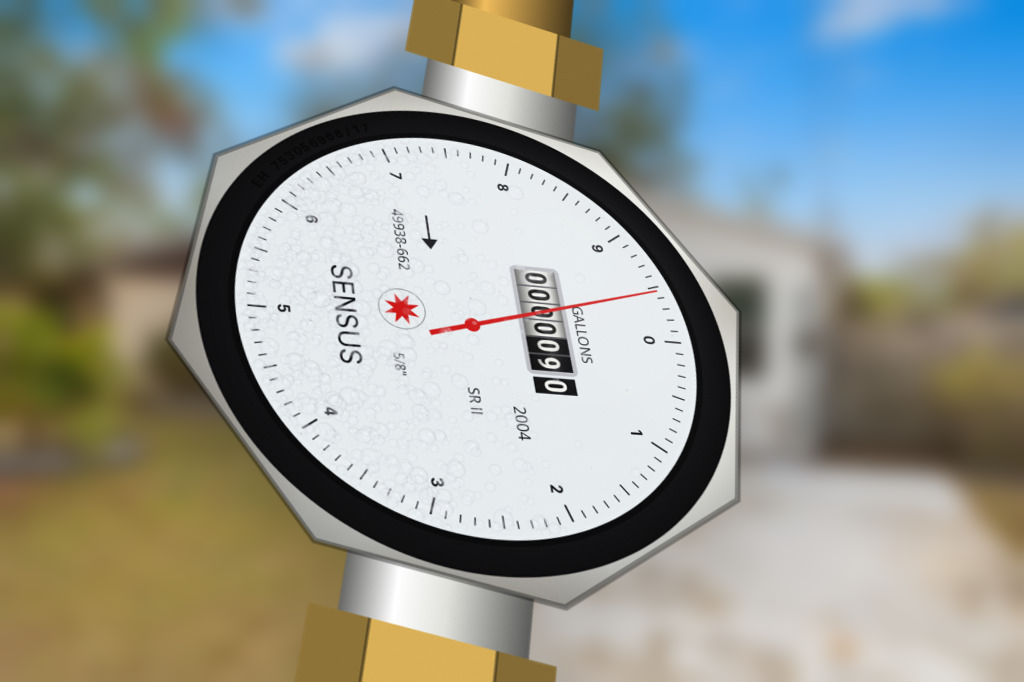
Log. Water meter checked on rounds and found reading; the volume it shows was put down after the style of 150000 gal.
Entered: 89.5 gal
